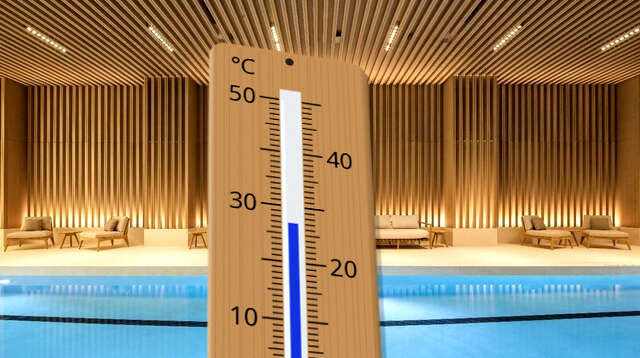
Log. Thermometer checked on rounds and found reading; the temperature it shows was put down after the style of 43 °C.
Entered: 27 °C
